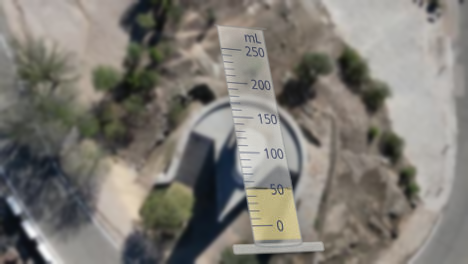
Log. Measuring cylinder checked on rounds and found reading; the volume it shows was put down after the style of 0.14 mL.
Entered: 50 mL
